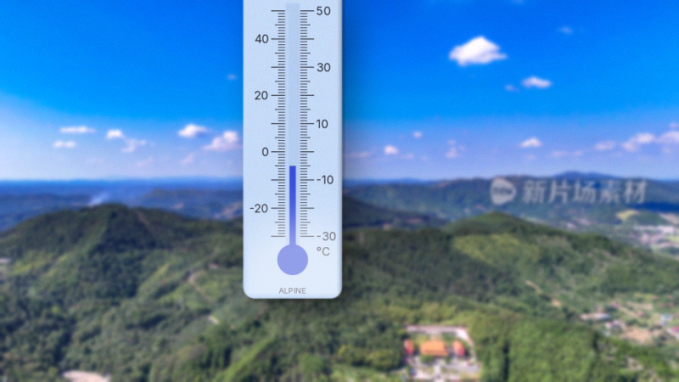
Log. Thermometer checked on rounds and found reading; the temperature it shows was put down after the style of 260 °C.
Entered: -5 °C
